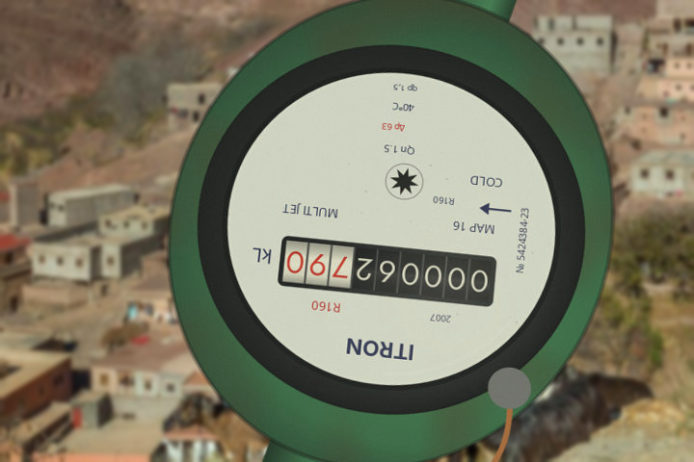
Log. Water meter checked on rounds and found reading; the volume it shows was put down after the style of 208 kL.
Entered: 62.790 kL
